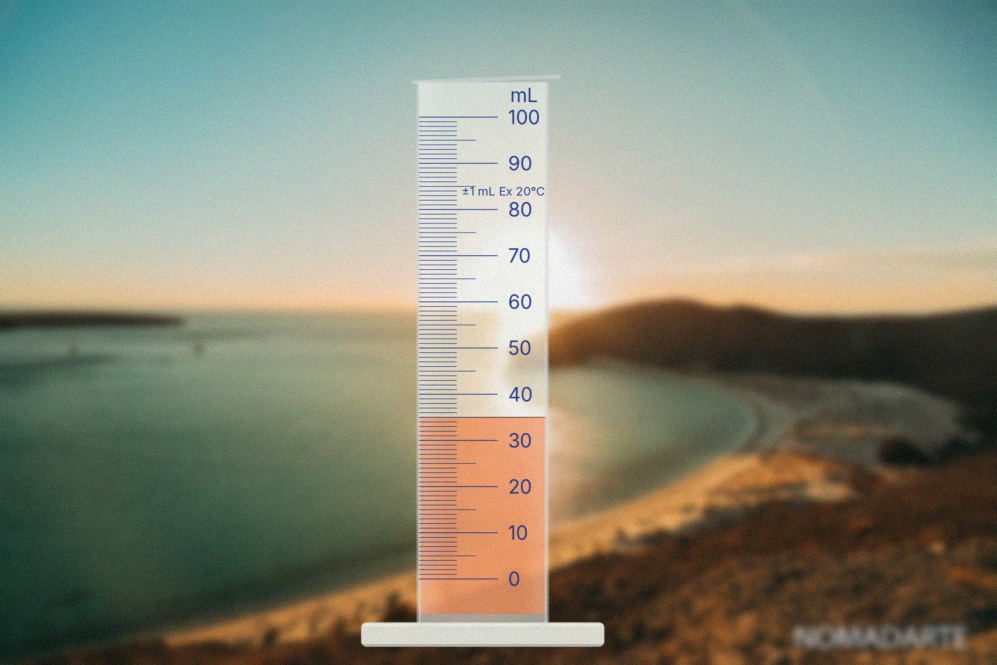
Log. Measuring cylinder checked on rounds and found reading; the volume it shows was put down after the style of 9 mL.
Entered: 35 mL
